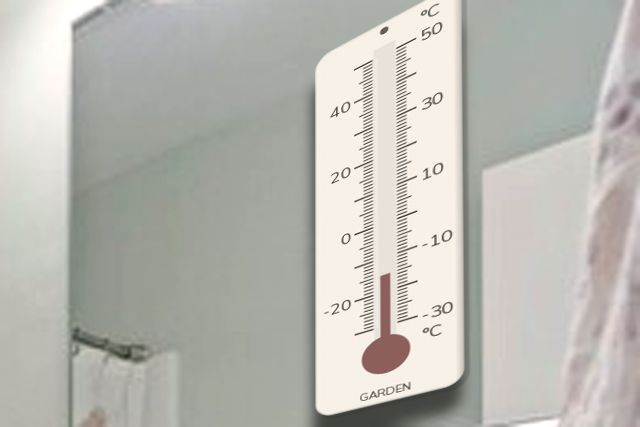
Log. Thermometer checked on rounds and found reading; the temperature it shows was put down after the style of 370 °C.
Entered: -15 °C
